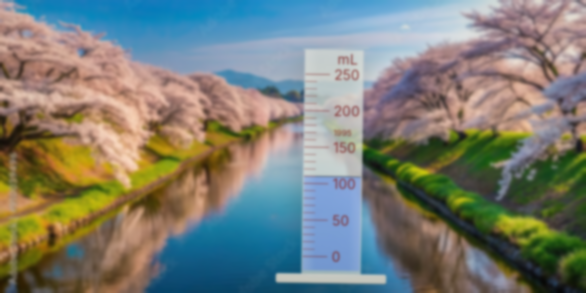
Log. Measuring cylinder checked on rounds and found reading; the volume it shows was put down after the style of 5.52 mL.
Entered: 110 mL
